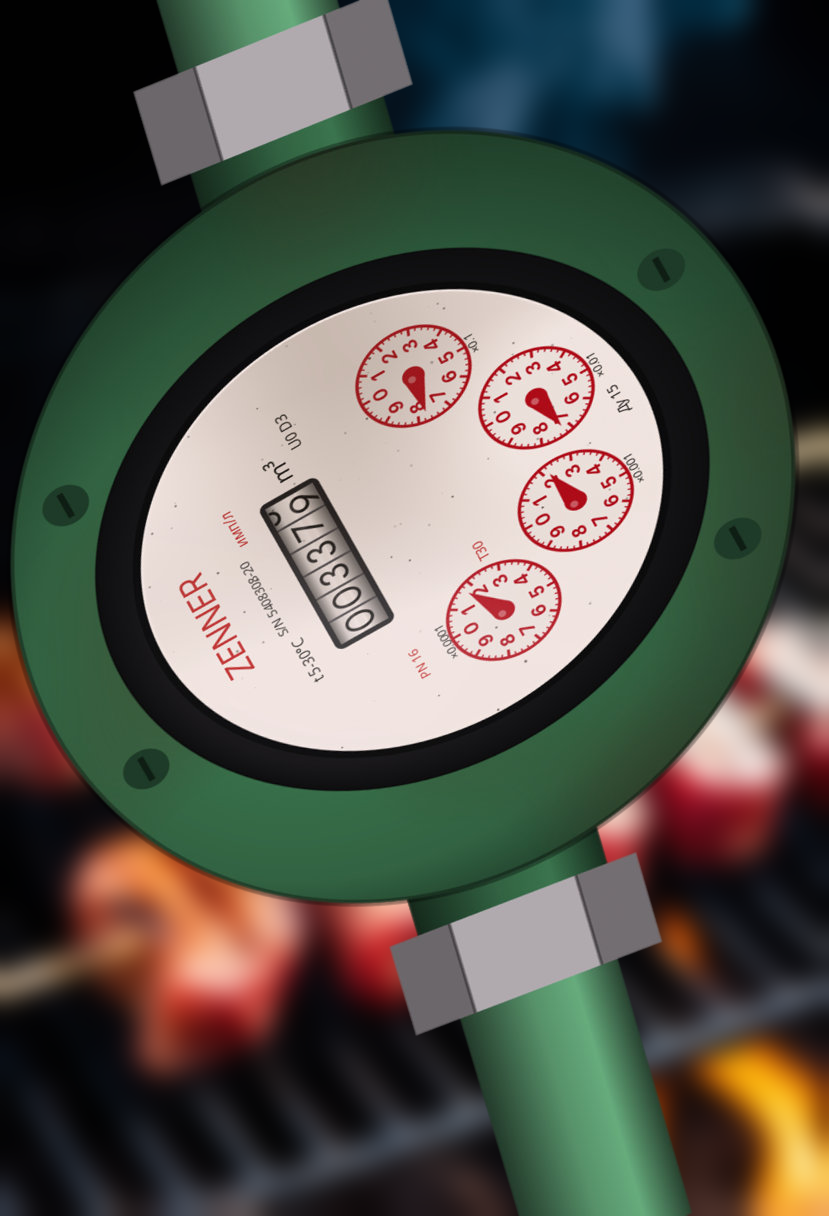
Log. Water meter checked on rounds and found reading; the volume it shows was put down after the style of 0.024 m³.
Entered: 3378.7721 m³
